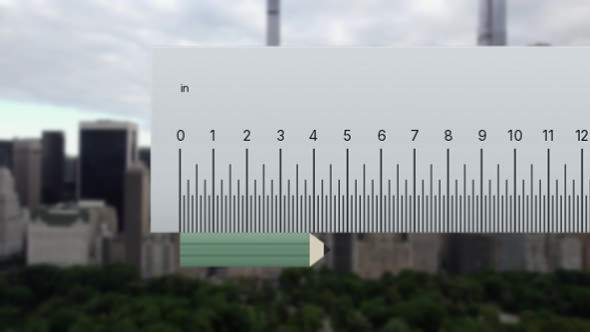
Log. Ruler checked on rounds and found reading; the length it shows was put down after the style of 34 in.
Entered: 4.5 in
